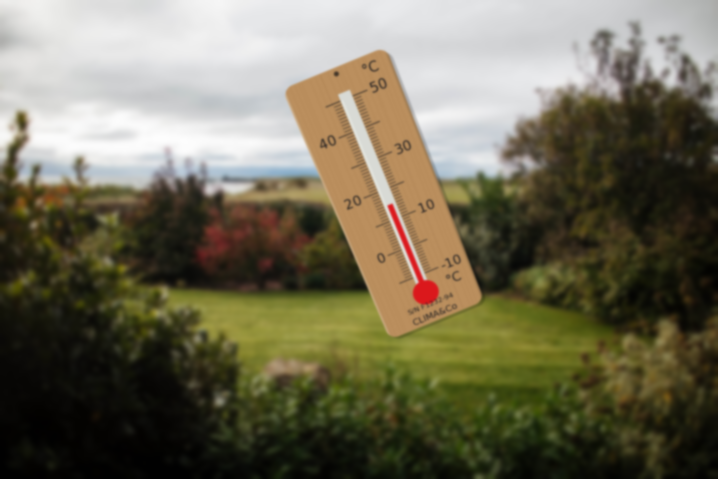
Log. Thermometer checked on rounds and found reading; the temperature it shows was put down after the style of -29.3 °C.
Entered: 15 °C
